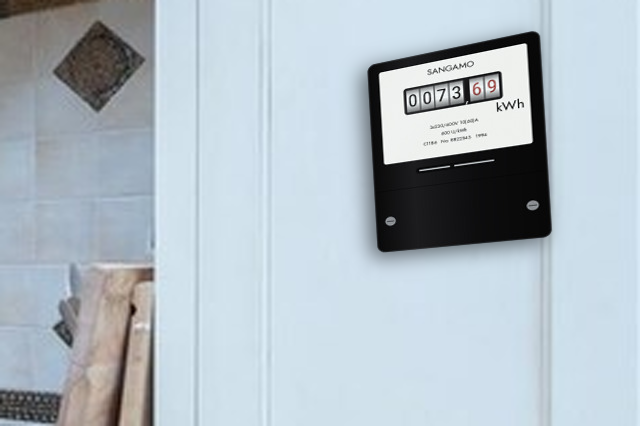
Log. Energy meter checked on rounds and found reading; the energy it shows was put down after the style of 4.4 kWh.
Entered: 73.69 kWh
